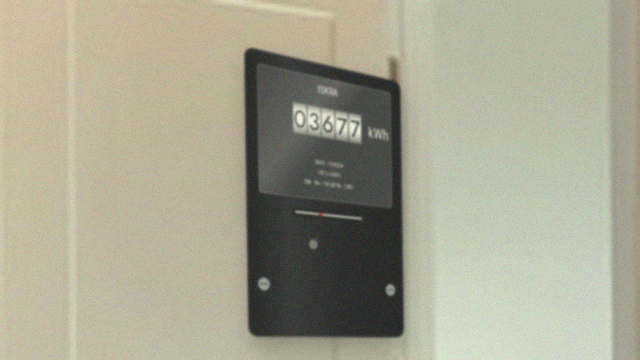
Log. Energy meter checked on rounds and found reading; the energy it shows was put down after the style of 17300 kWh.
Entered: 3677 kWh
